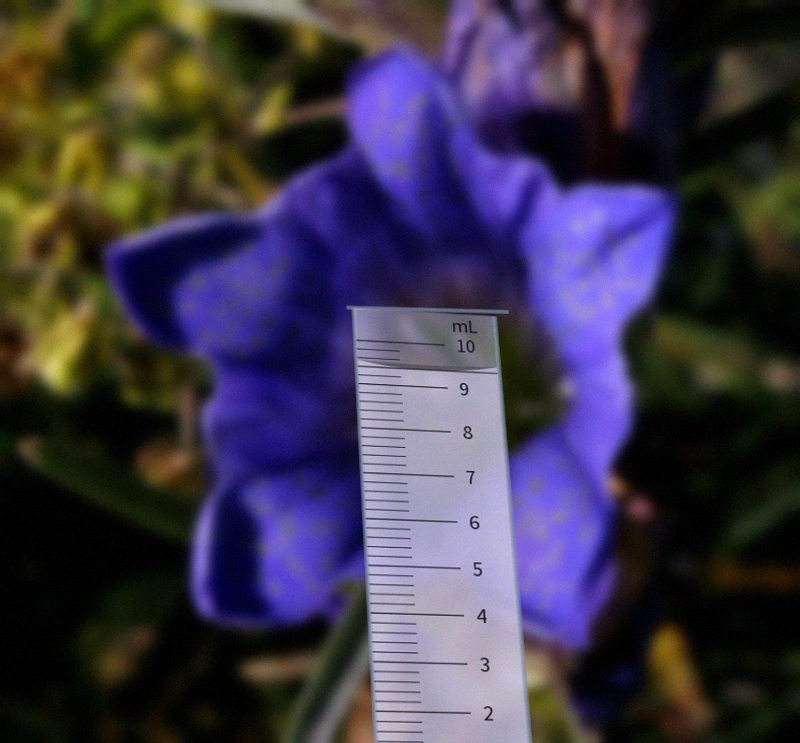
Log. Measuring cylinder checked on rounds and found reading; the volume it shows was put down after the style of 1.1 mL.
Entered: 9.4 mL
